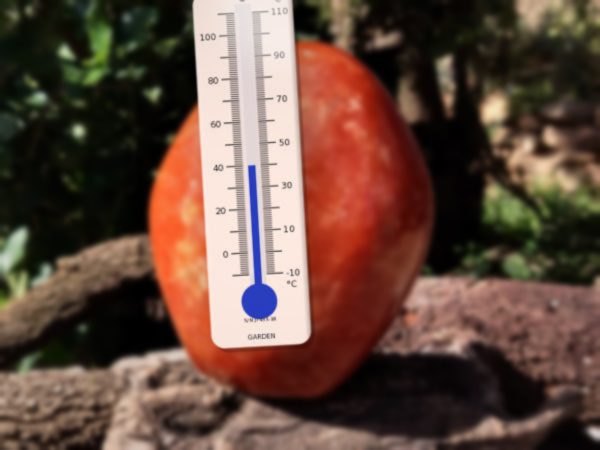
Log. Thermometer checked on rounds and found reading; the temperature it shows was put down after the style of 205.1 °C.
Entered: 40 °C
